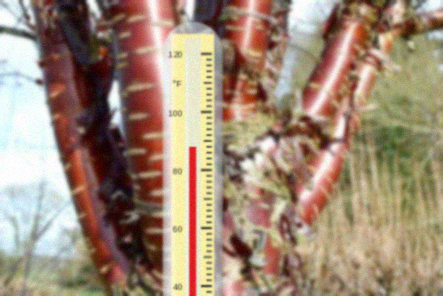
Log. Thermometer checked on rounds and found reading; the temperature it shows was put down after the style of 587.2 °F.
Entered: 88 °F
